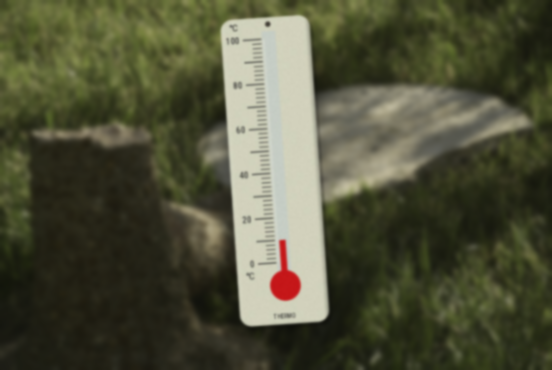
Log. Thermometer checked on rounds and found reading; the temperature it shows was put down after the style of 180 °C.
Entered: 10 °C
